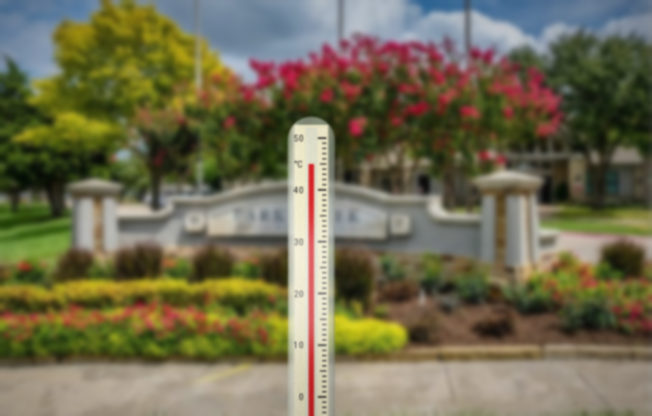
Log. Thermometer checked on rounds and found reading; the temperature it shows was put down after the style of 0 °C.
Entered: 45 °C
